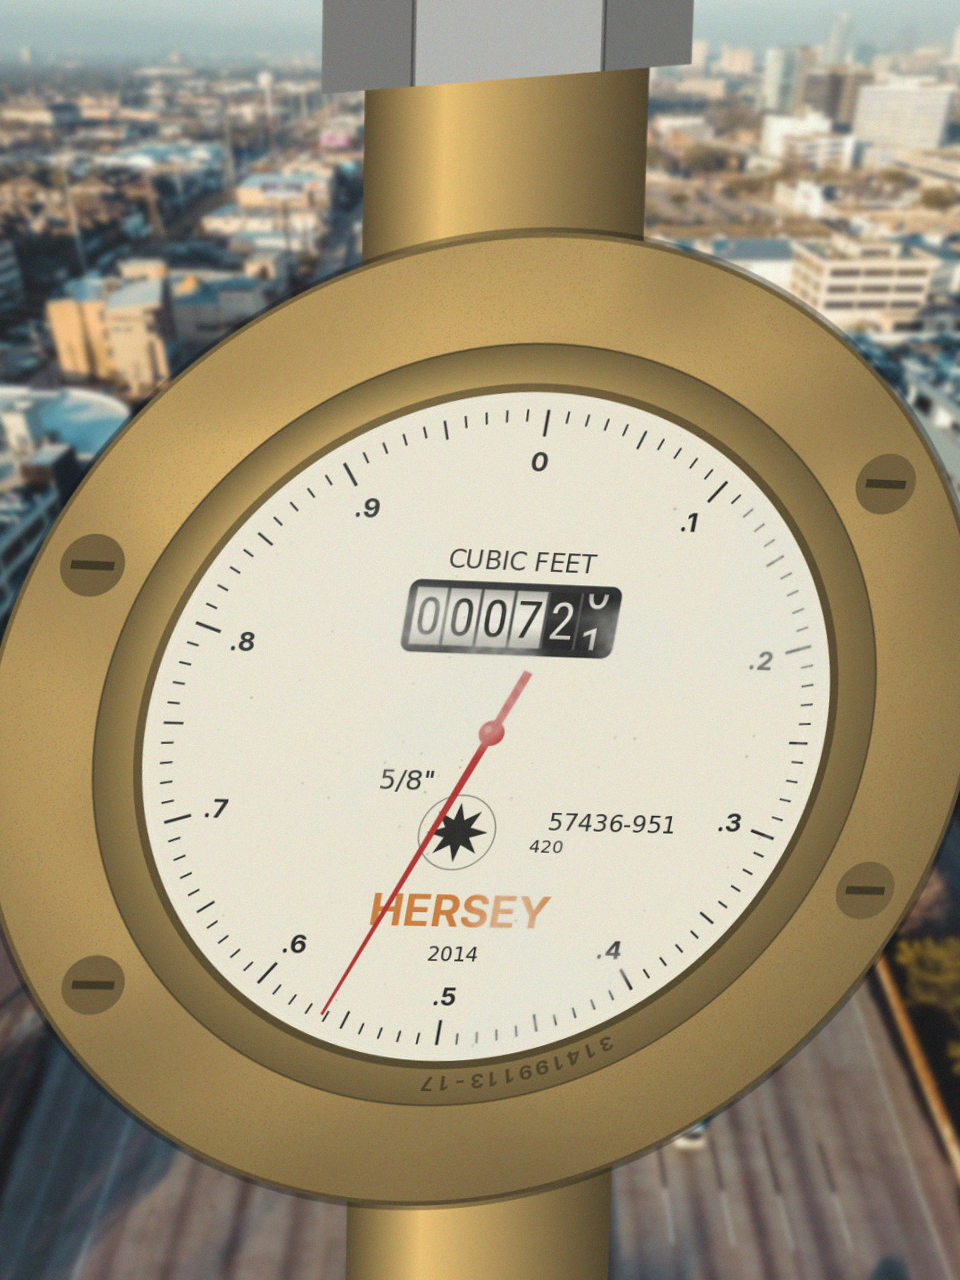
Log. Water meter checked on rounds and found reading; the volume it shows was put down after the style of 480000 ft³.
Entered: 720.56 ft³
